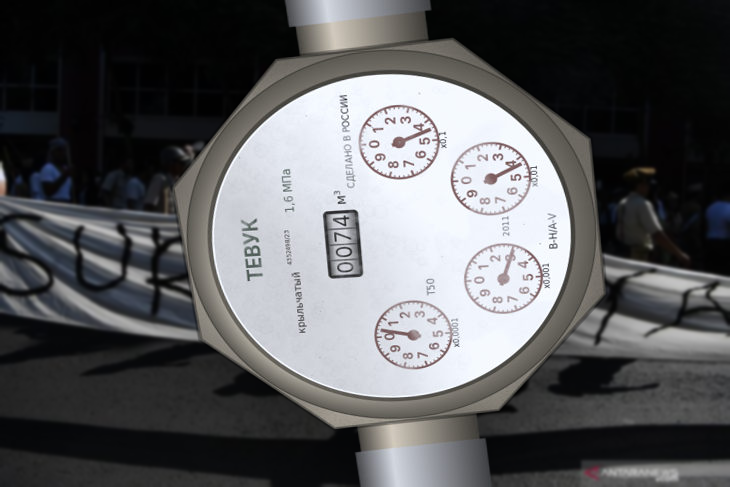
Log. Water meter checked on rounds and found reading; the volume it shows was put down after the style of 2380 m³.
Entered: 74.4430 m³
